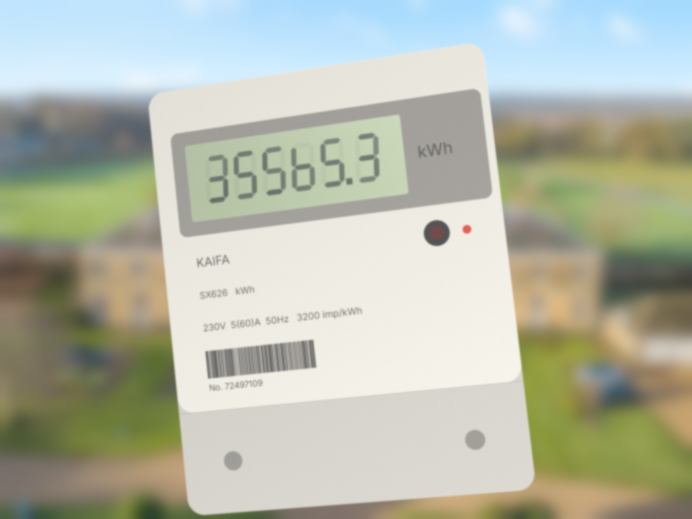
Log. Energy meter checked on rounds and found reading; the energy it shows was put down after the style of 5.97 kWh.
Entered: 35565.3 kWh
